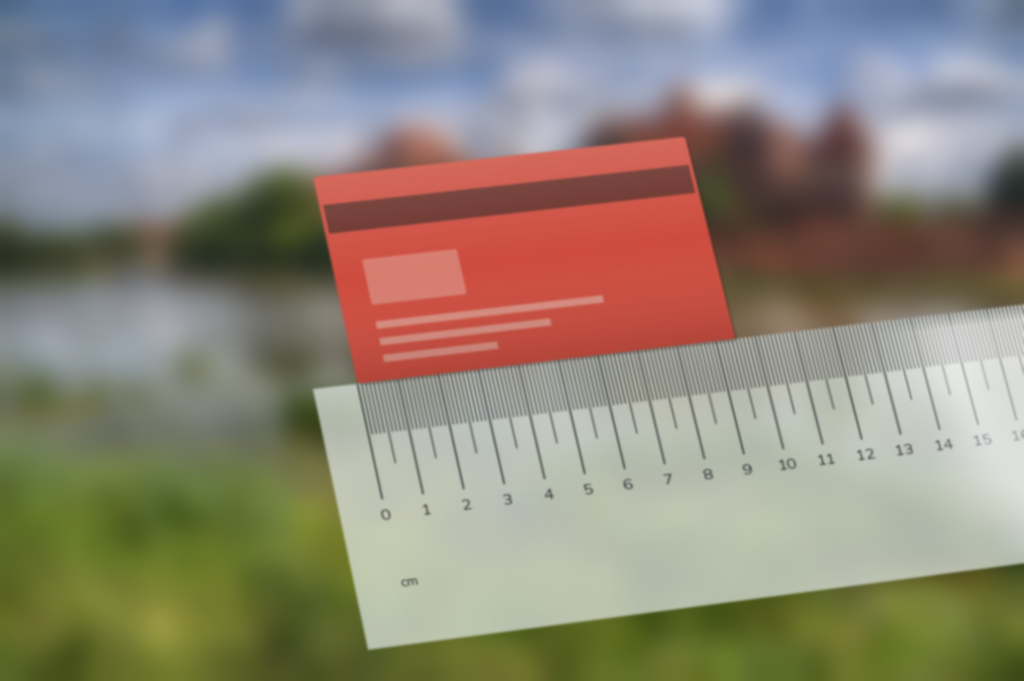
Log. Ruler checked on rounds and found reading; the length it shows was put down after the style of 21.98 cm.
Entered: 9.5 cm
